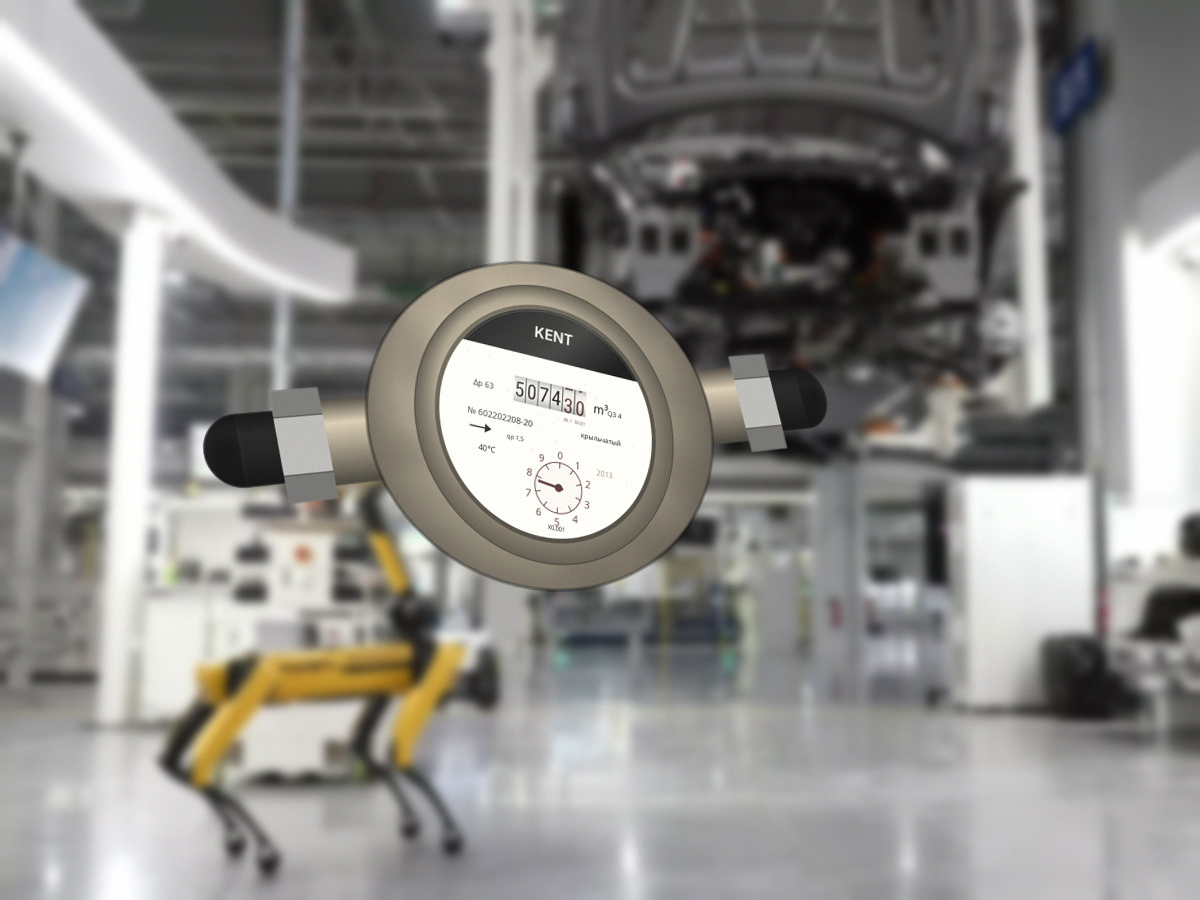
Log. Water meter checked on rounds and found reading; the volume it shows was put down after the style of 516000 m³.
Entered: 5074.297 m³
